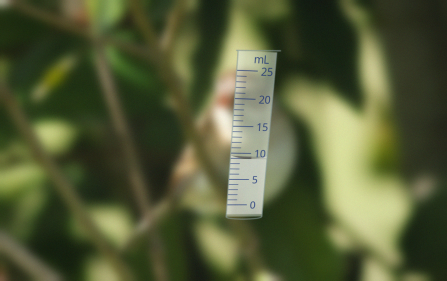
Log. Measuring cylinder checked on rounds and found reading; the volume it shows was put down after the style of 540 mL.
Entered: 9 mL
